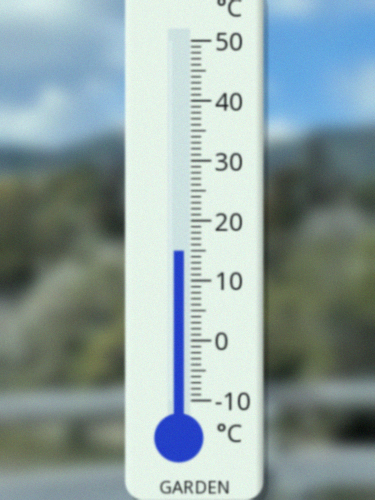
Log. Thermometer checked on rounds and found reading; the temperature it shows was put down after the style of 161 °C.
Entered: 15 °C
